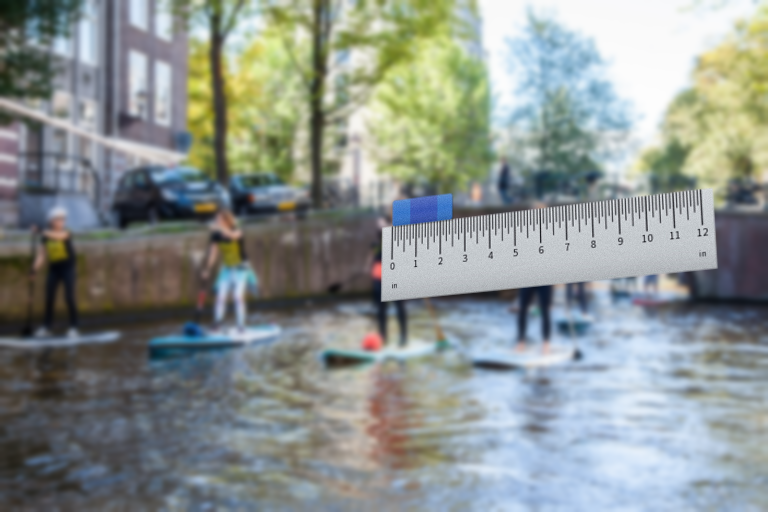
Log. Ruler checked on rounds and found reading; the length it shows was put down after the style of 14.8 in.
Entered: 2.5 in
